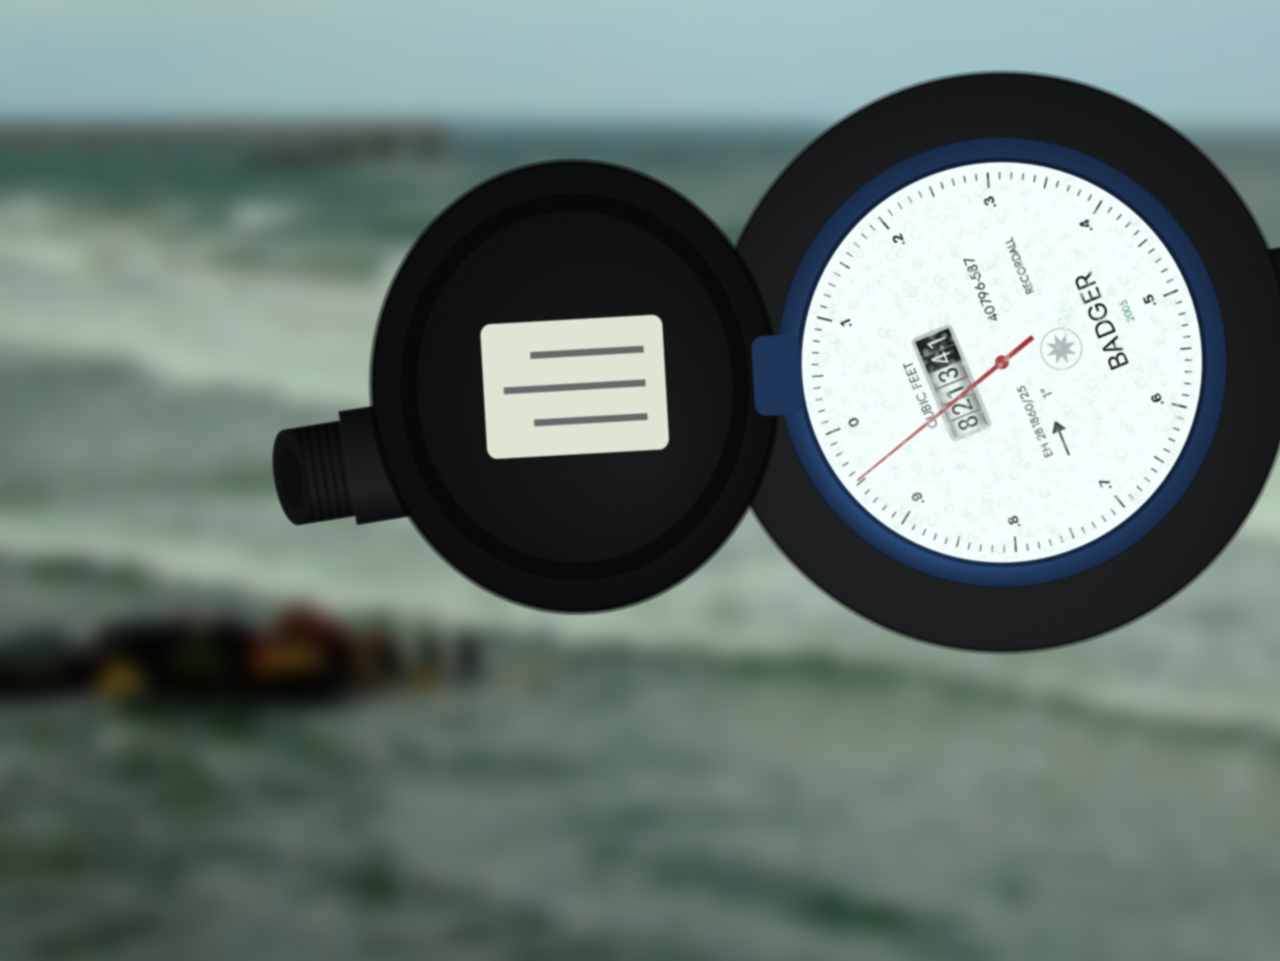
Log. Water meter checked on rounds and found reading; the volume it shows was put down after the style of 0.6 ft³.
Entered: 821340.95 ft³
